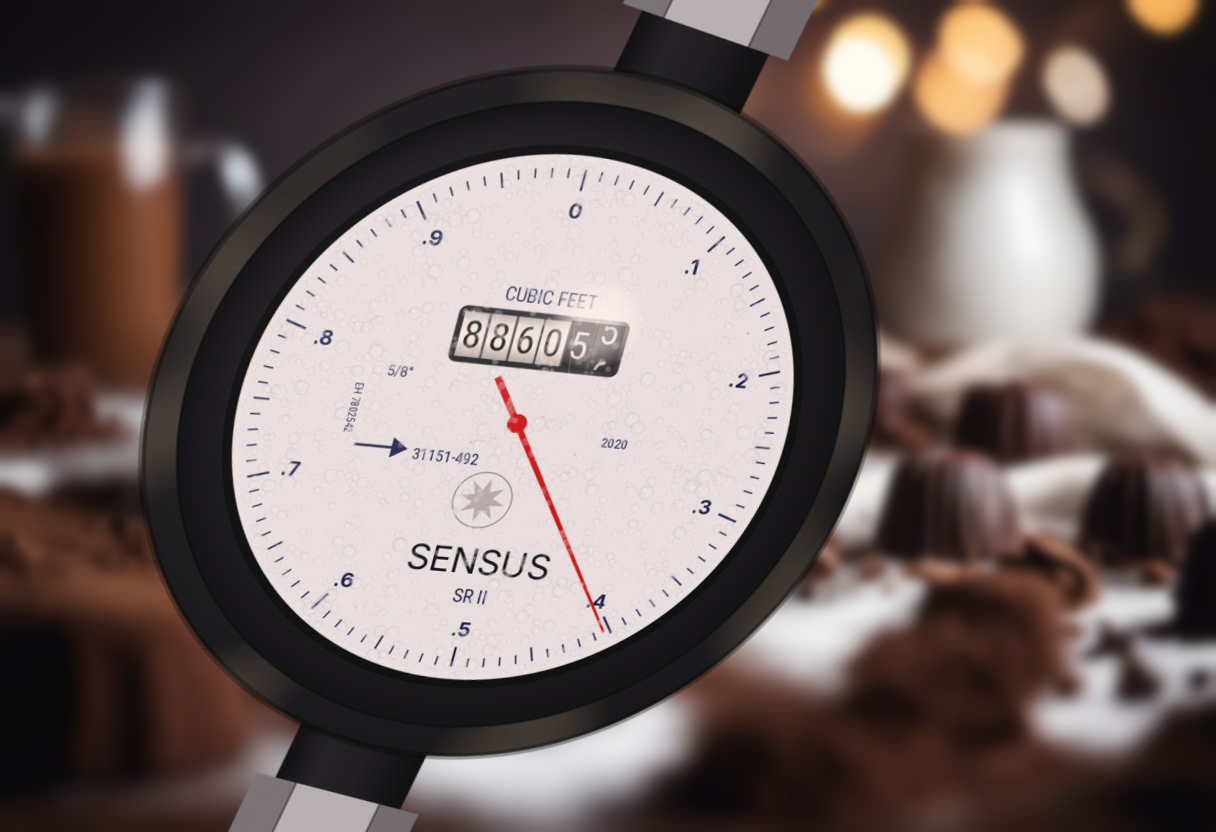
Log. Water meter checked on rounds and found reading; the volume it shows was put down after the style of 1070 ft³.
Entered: 886055.40 ft³
